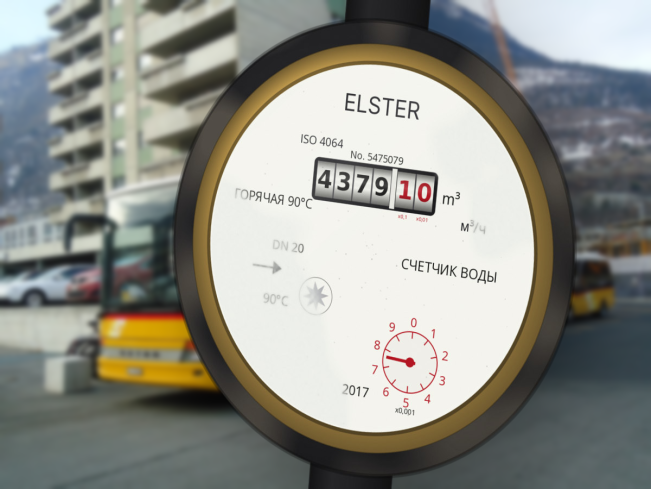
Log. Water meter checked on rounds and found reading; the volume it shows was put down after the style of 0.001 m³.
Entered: 4379.107 m³
